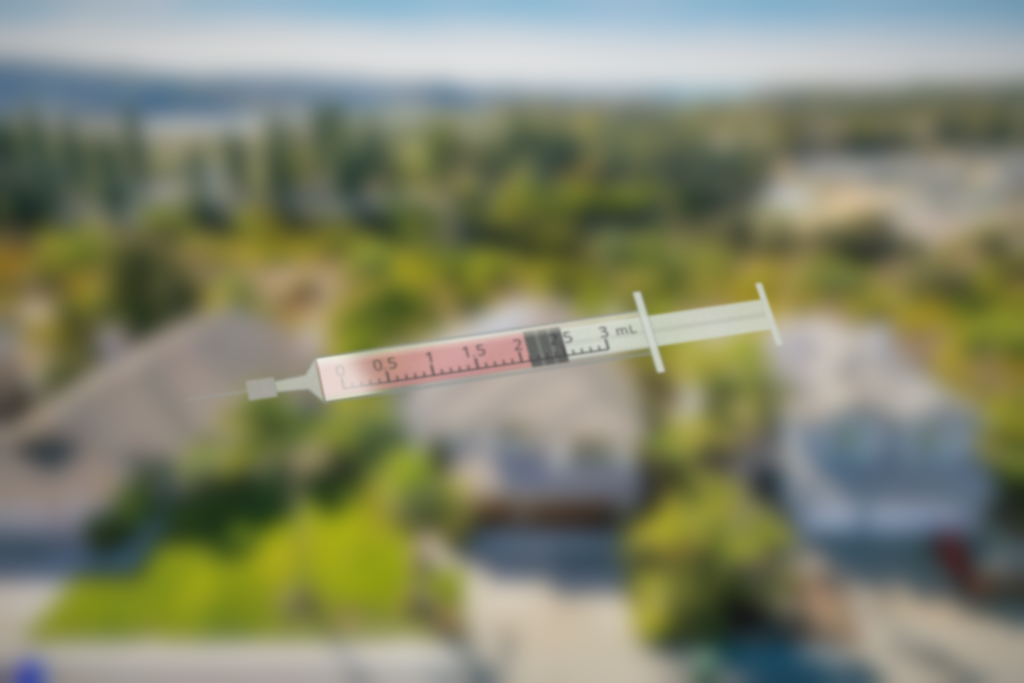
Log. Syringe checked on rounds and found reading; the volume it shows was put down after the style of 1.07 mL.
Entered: 2.1 mL
